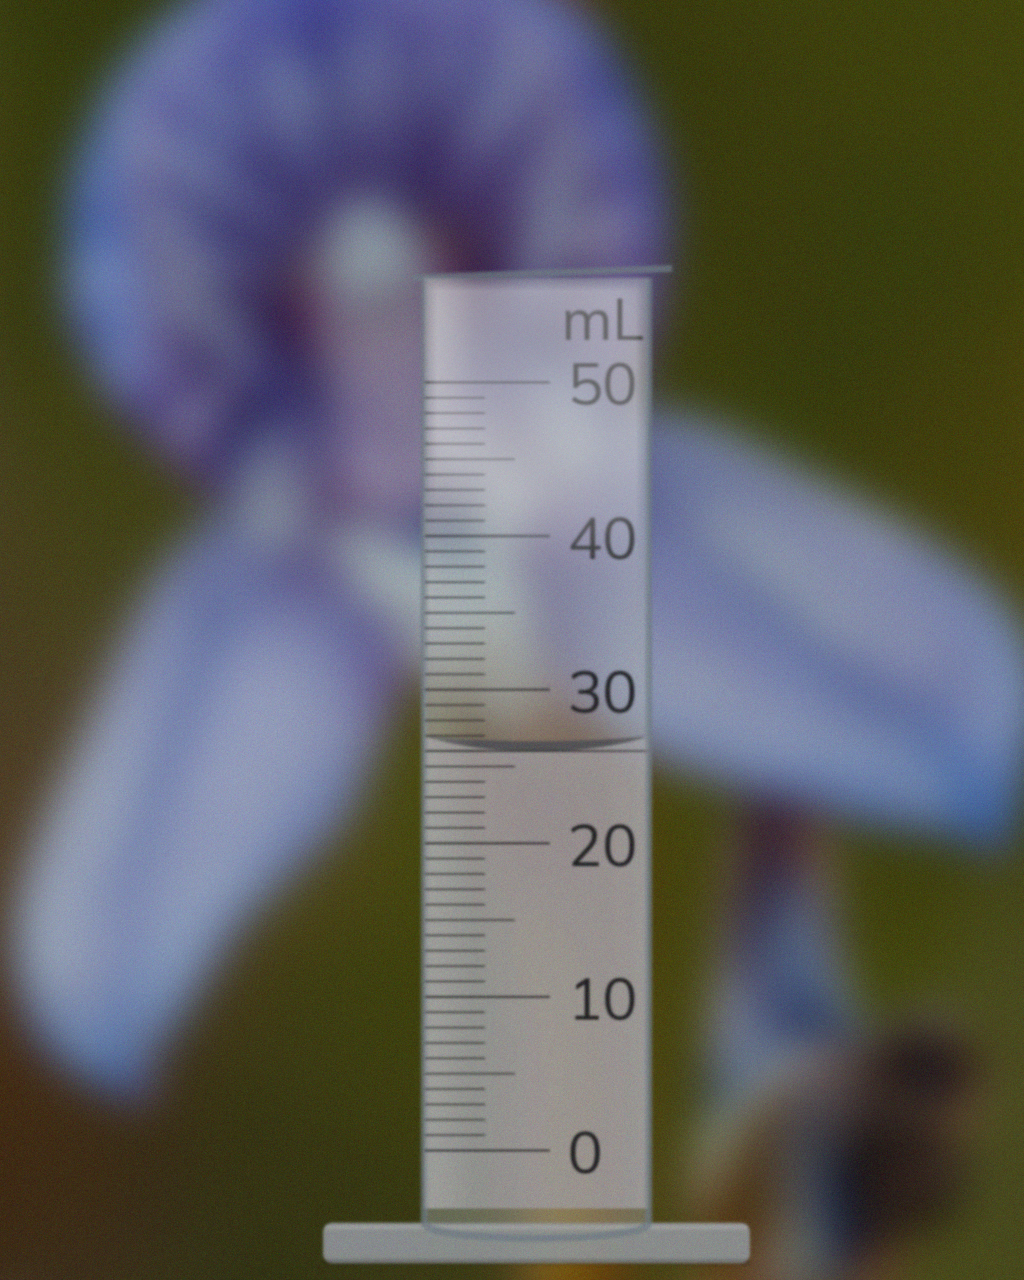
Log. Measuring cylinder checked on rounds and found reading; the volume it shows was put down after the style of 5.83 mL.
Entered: 26 mL
